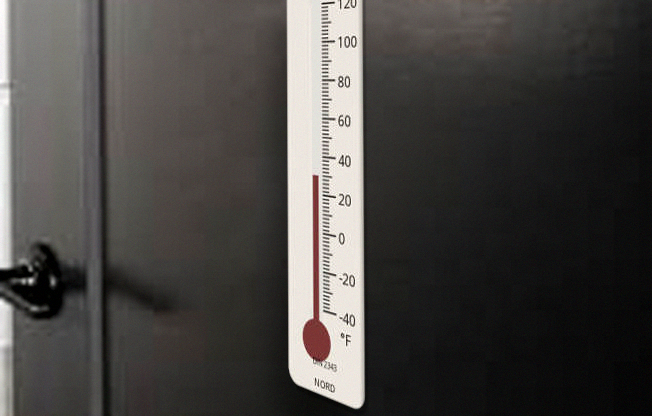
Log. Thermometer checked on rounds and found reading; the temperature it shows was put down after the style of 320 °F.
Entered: 30 °F
